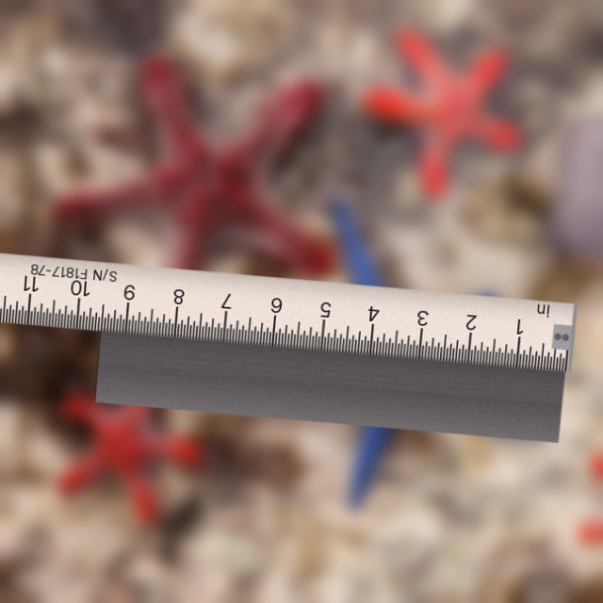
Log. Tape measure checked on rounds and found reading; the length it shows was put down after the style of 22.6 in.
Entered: 9.5 in
